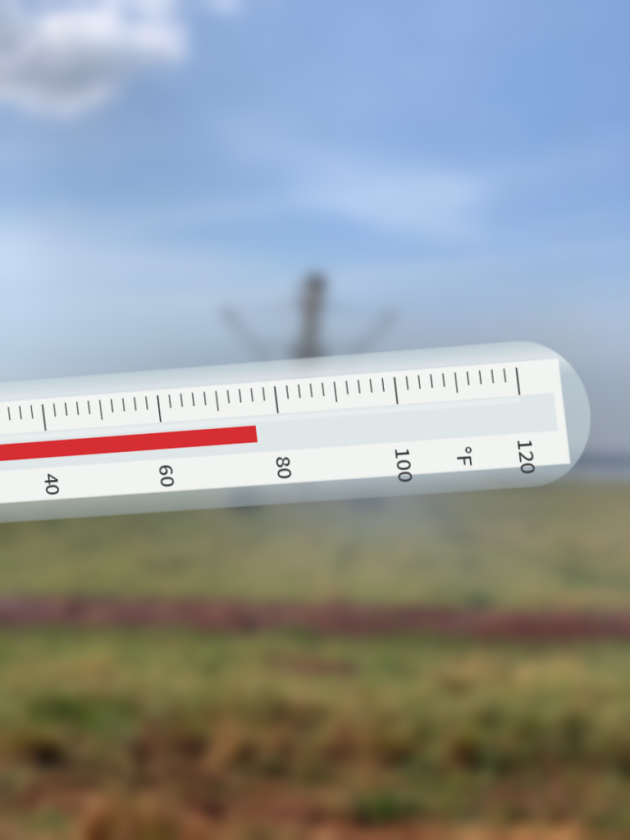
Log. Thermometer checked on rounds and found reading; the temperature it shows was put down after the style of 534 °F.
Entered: 76 °F
